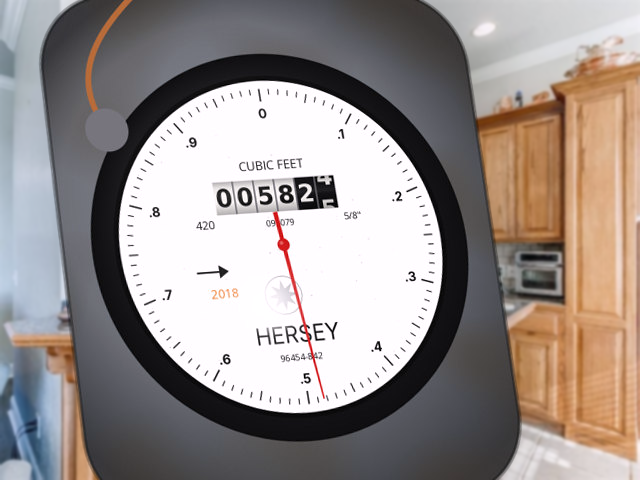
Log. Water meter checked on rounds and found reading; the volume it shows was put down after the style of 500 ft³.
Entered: 5824.48 ft³
